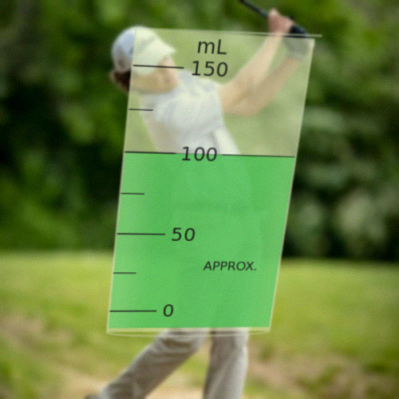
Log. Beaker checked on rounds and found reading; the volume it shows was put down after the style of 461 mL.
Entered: 100 mL
